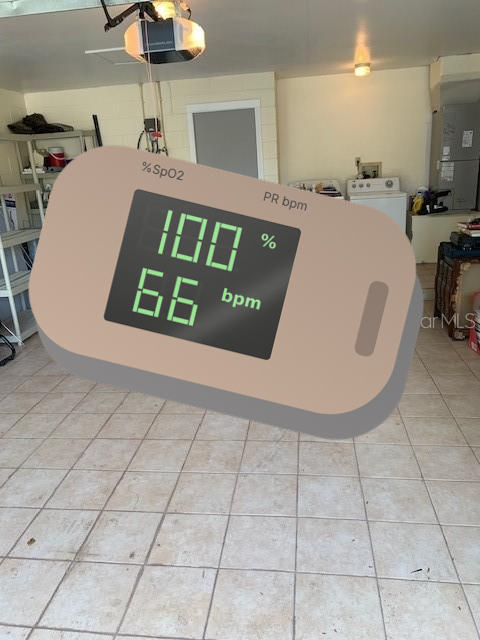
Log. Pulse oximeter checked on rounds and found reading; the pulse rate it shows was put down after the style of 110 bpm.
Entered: 66 bpm
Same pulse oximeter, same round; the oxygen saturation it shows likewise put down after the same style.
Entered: 100 %
